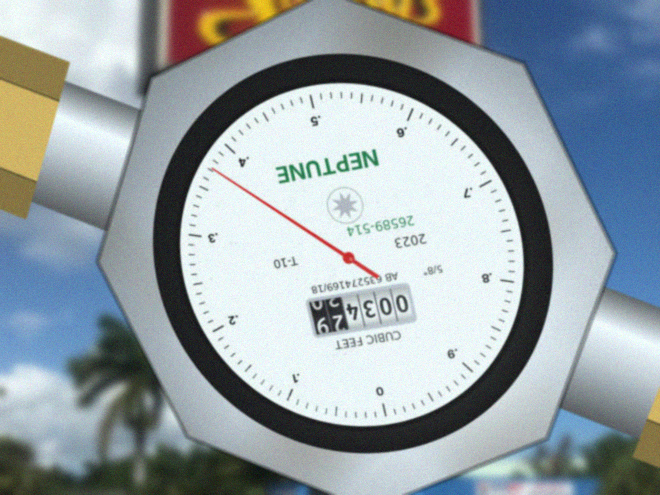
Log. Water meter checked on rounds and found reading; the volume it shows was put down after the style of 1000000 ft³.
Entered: 3429.37 ft³
